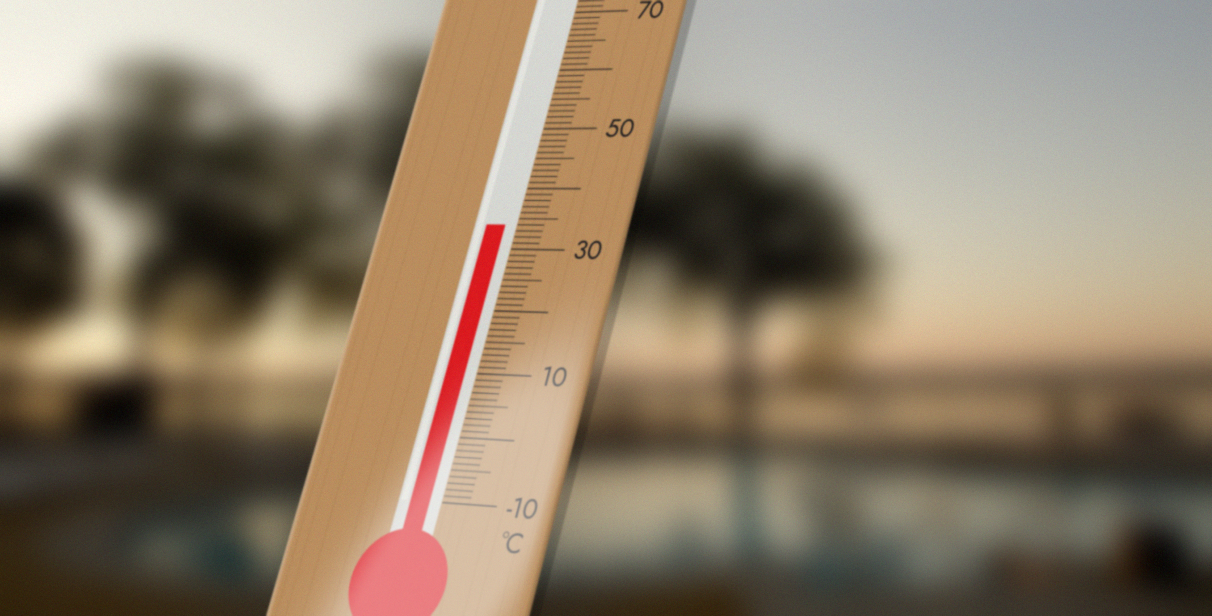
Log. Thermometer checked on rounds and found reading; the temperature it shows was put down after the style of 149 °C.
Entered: 34 °C
